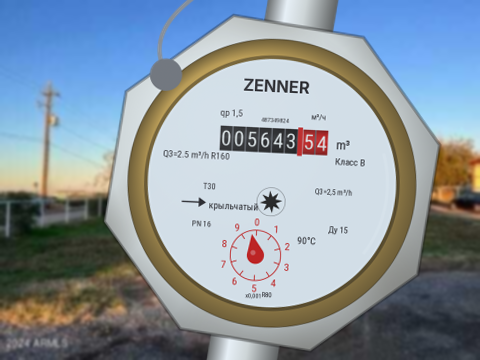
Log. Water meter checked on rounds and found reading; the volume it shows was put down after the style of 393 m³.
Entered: 5643.539 m³
